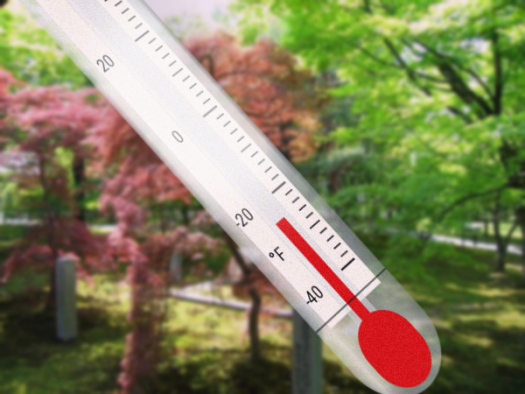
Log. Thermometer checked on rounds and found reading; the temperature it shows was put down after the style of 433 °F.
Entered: -25 °F
